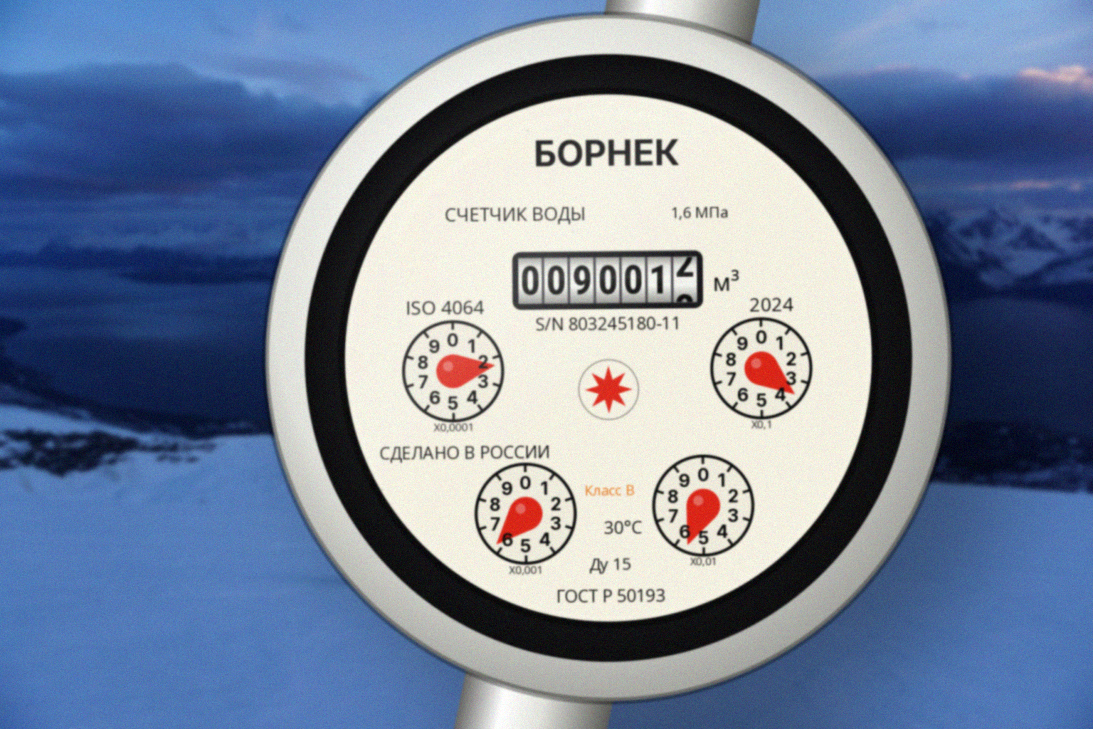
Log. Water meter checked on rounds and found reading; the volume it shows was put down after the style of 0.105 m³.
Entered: 90012.3562 m³
